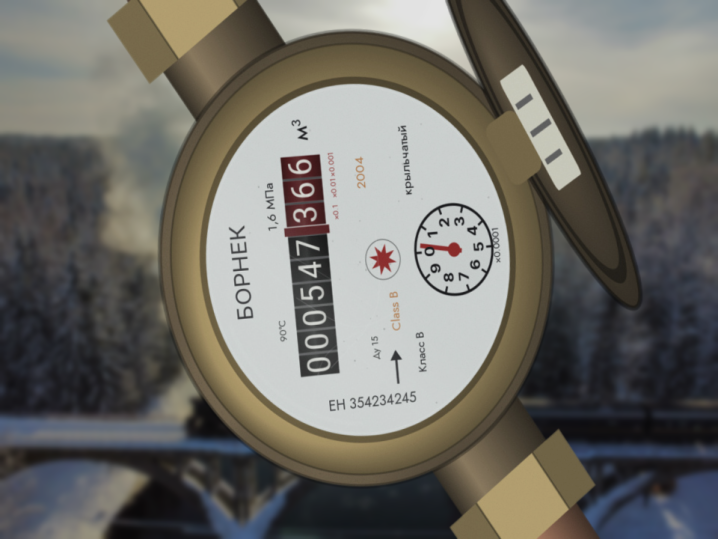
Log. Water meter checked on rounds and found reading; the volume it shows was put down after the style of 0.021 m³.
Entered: 547.3660 m³
